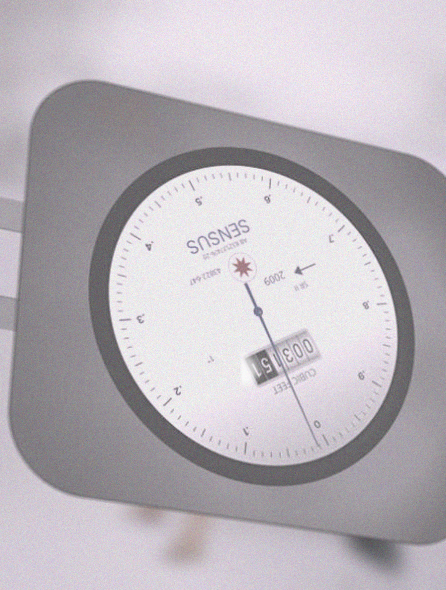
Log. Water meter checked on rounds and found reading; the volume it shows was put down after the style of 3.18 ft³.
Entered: 3151.01 ft³
